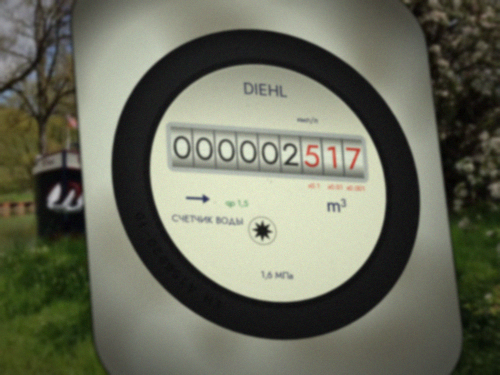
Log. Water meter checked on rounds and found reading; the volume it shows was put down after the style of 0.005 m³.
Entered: 2.517 m³
